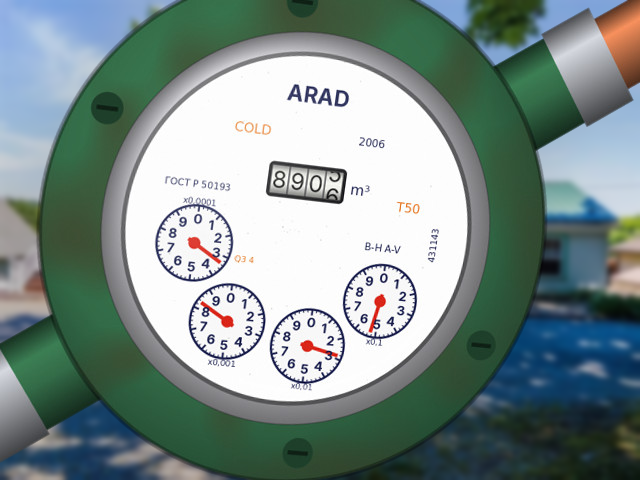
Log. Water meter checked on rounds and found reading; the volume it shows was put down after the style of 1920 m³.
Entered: 8905.5283 m³
